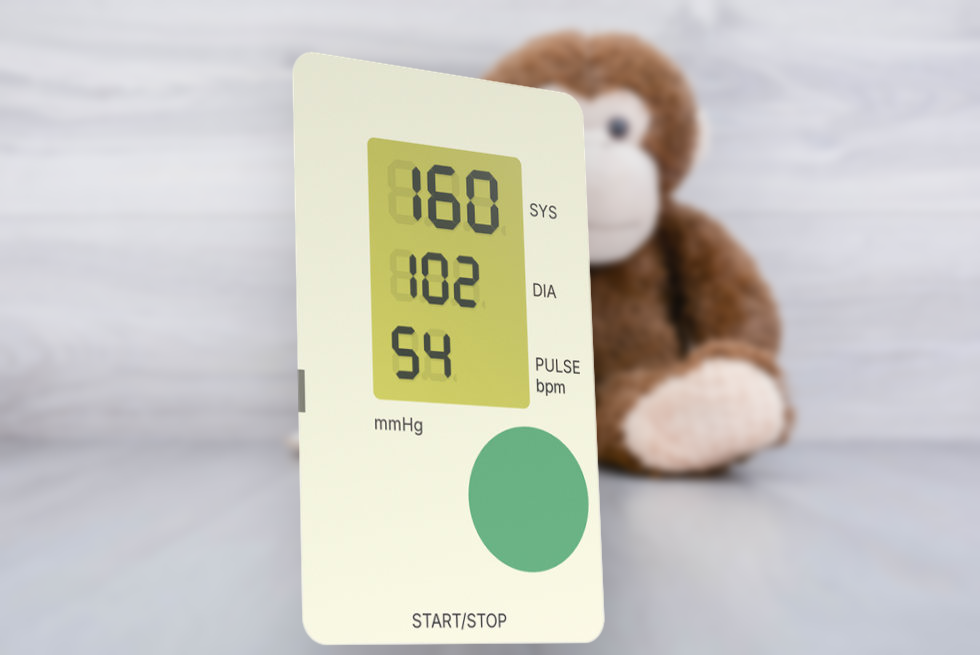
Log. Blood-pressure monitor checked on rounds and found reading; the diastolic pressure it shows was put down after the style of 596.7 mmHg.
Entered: 102 mmHg
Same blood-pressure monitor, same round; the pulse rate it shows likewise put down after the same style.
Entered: 54 bpm
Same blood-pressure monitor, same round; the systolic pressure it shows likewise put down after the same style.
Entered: 160 mmHg
